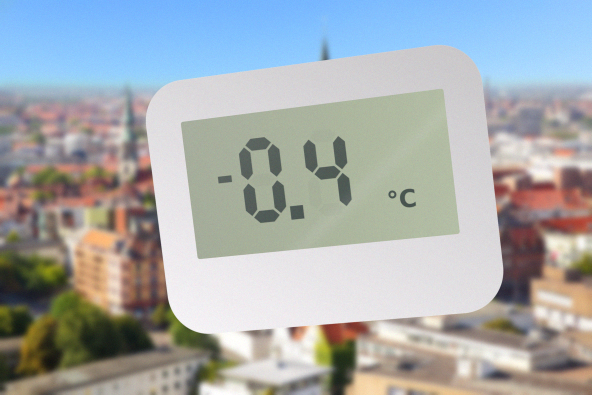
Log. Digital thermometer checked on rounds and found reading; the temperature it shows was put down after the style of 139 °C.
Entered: -0.4 °C
